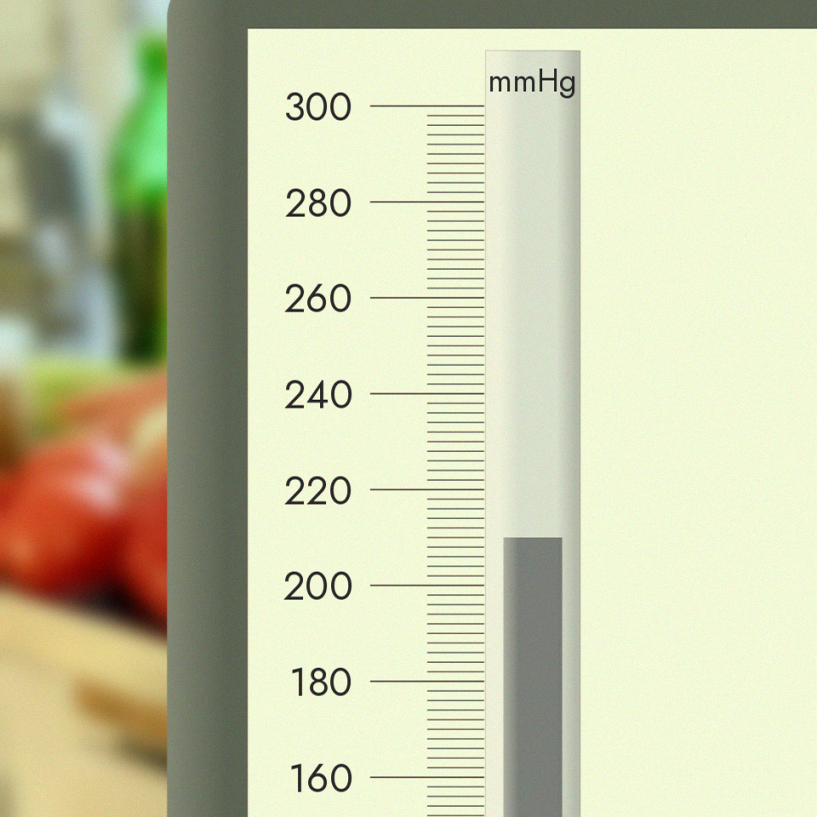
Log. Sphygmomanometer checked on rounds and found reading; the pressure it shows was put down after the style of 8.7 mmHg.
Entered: 210 mmHg
